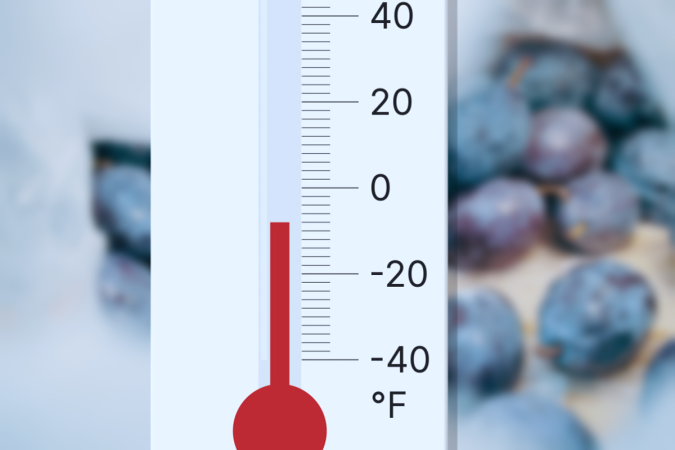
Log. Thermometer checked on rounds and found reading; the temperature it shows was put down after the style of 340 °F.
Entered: -8 °F
